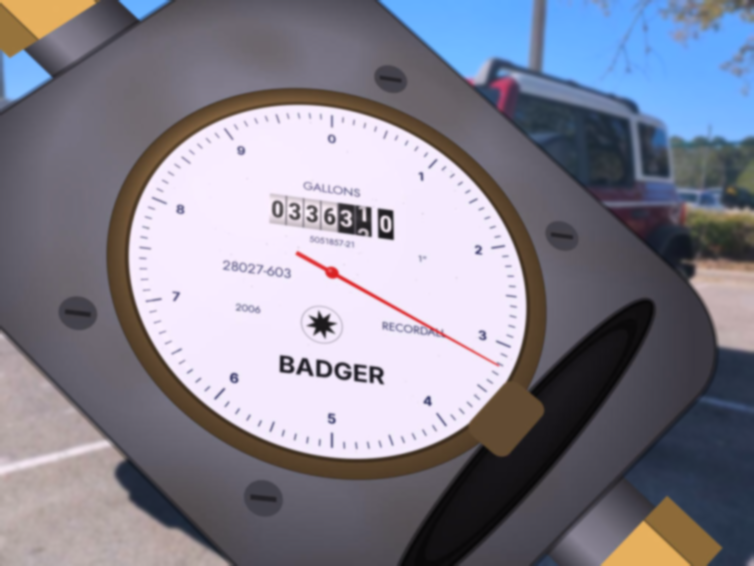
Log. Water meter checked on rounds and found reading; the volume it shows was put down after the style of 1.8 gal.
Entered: 336313.2 gal
